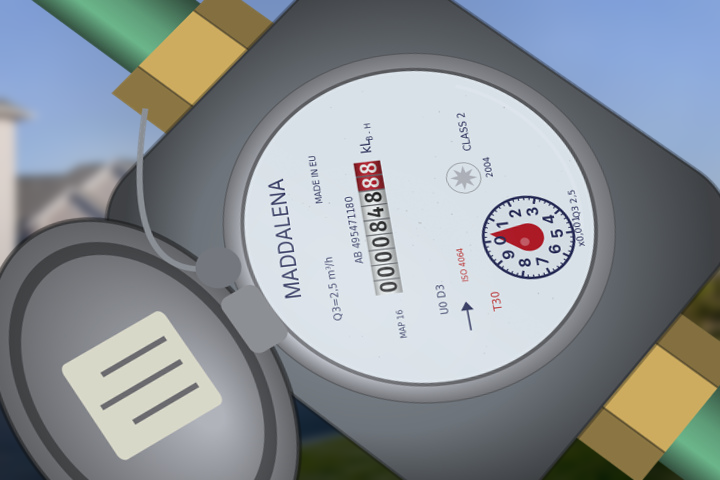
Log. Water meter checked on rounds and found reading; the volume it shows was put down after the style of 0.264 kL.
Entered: 848.880 kL
